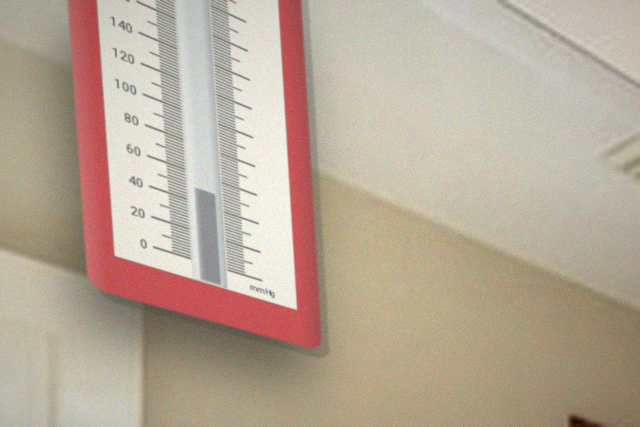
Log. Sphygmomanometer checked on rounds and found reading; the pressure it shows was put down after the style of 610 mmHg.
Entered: 50 mmHg
